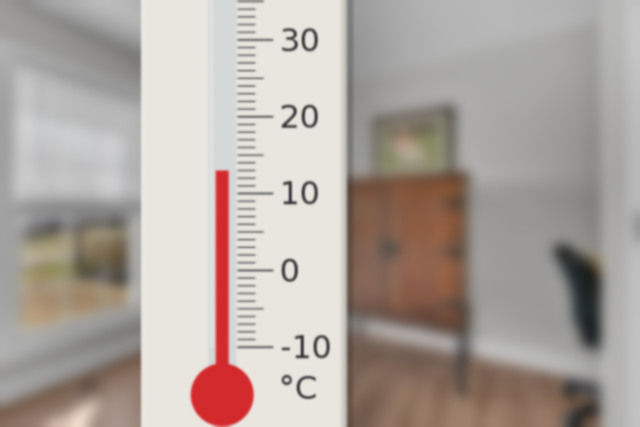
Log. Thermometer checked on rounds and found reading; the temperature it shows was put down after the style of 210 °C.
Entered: 13 °C
